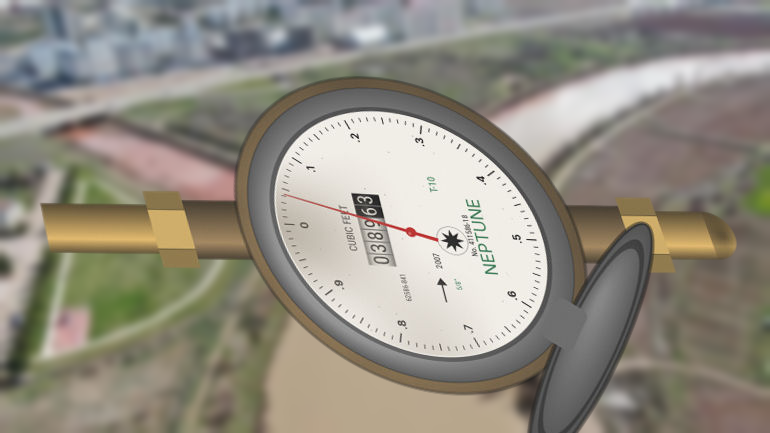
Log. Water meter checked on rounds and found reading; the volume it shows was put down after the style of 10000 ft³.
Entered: 38963.04 ft³
